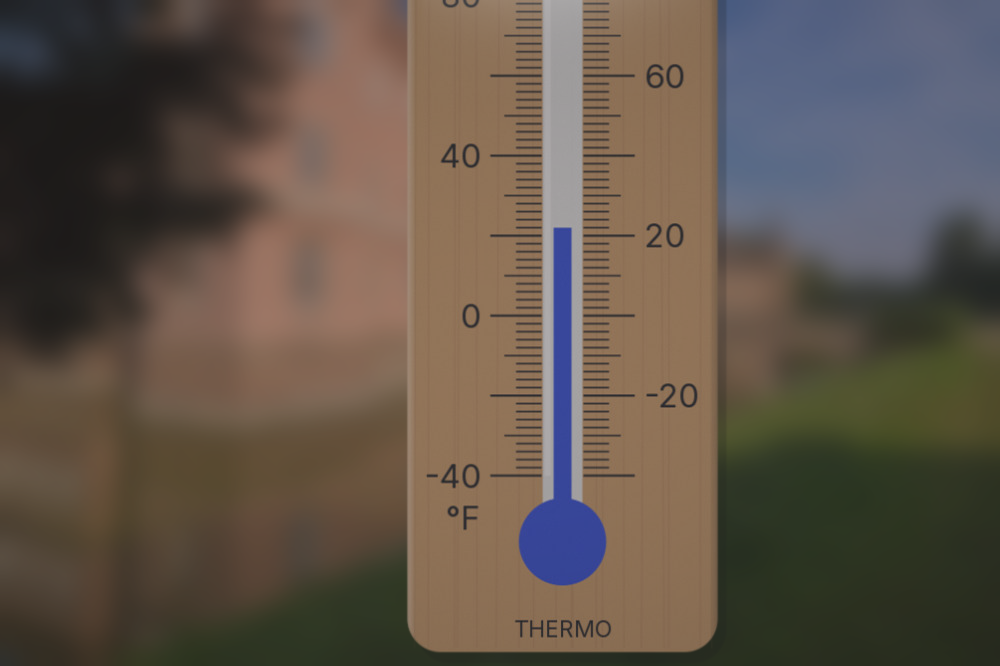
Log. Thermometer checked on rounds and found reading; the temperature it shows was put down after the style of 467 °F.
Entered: 22 °F
